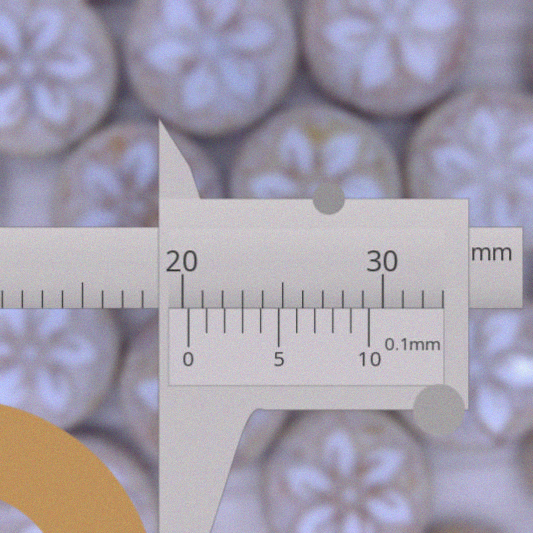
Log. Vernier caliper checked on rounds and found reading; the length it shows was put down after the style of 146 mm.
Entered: 20.3 mm
